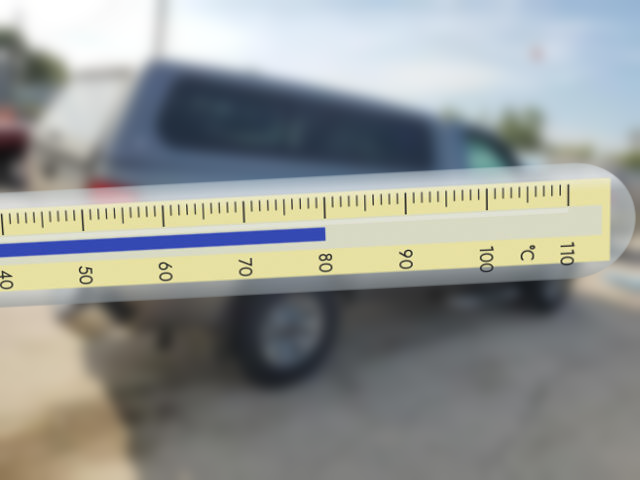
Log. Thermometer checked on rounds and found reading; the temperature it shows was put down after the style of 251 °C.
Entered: 80 °C
